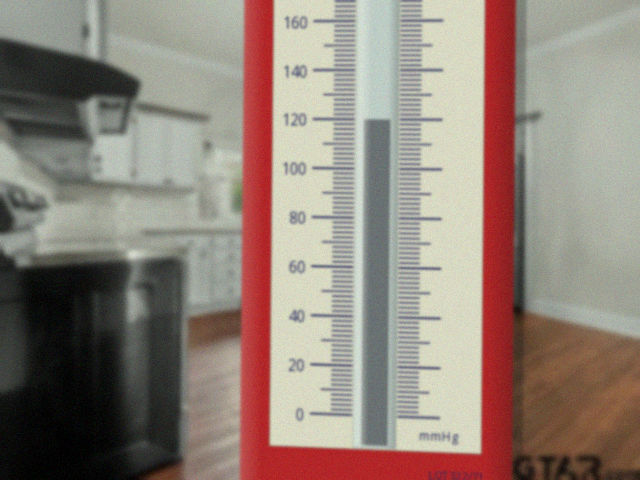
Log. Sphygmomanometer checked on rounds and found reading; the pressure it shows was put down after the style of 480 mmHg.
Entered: 120 mmHg
